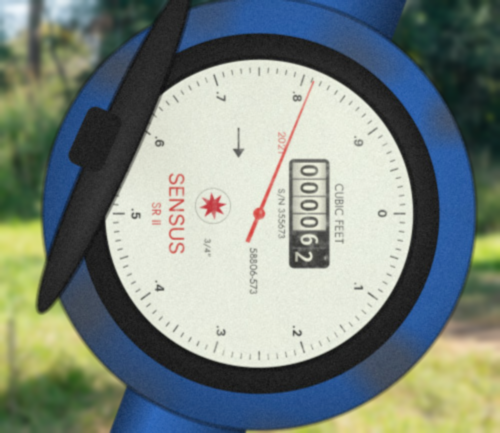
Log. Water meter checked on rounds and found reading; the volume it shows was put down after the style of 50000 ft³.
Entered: 61.81 ft³
